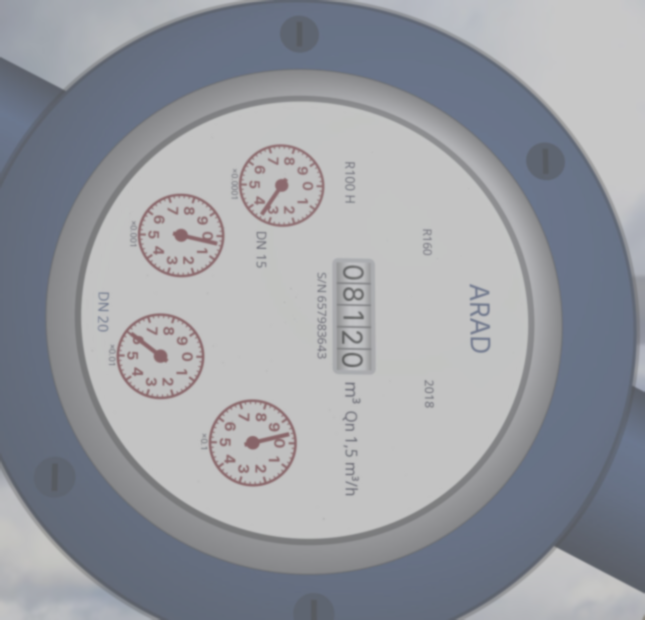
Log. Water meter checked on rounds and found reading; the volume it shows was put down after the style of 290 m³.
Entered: 8119.9603 m³
